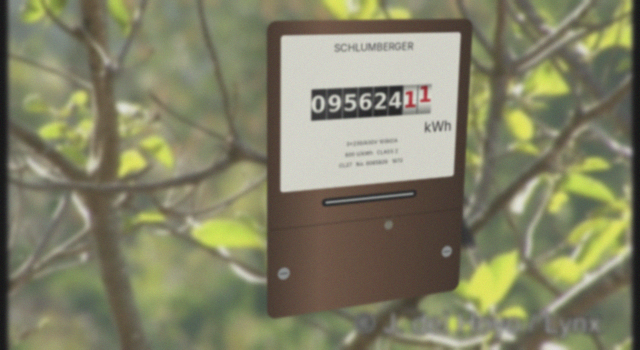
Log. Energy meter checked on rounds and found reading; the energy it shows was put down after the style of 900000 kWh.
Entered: 95624.11 kWh
